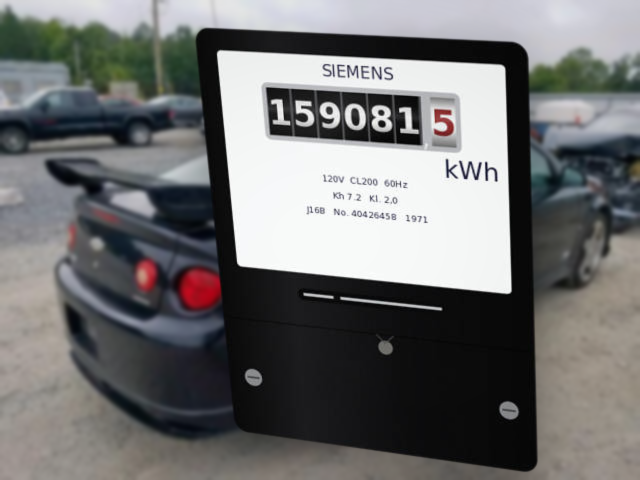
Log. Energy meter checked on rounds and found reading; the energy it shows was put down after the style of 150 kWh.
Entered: 159081.5 kWh
